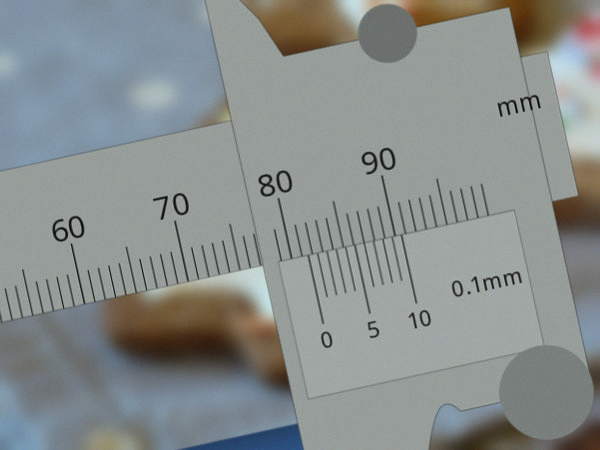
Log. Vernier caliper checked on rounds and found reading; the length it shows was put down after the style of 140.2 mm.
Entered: 81.6 mm
